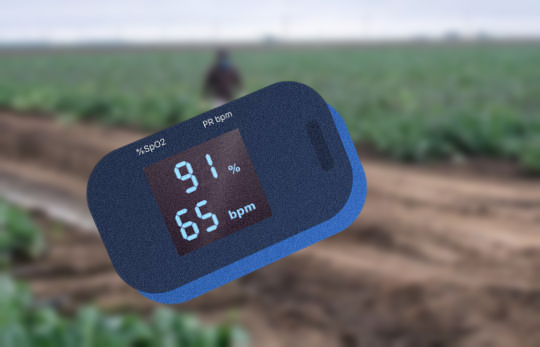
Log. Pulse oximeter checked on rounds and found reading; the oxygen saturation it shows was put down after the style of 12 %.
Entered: 91 %
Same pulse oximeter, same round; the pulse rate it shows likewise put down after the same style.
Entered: 65 bpm
